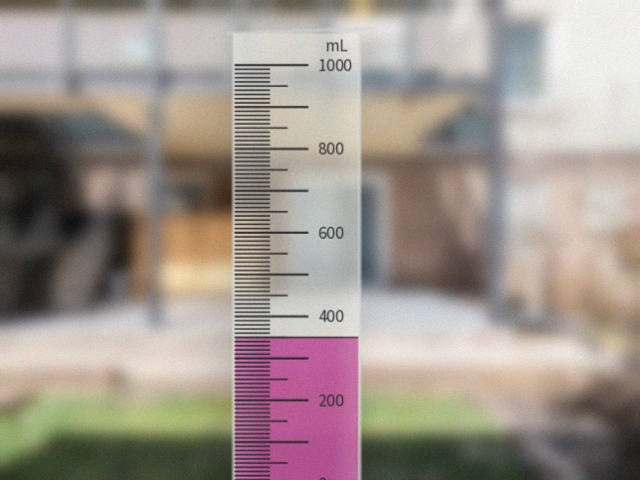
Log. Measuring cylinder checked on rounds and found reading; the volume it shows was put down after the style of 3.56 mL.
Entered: 350 mL
